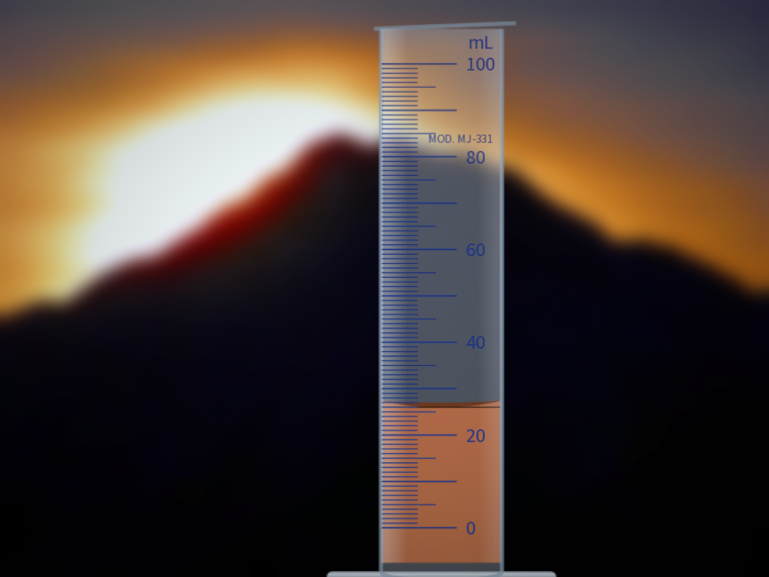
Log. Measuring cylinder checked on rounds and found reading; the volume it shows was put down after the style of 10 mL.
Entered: 26 mL
